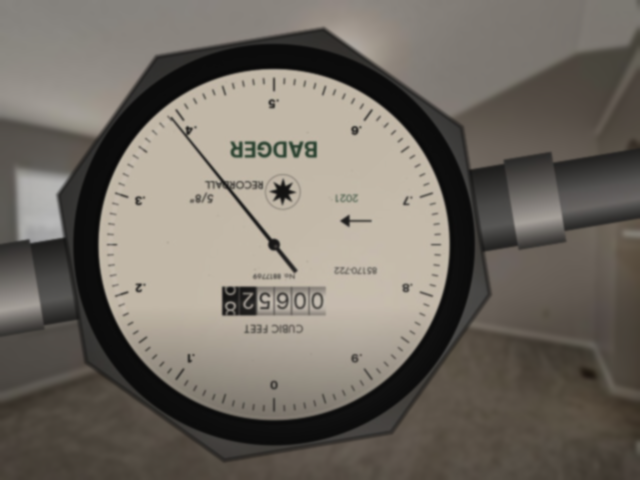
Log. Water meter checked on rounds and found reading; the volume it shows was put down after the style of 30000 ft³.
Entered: 6528.39 ft³
